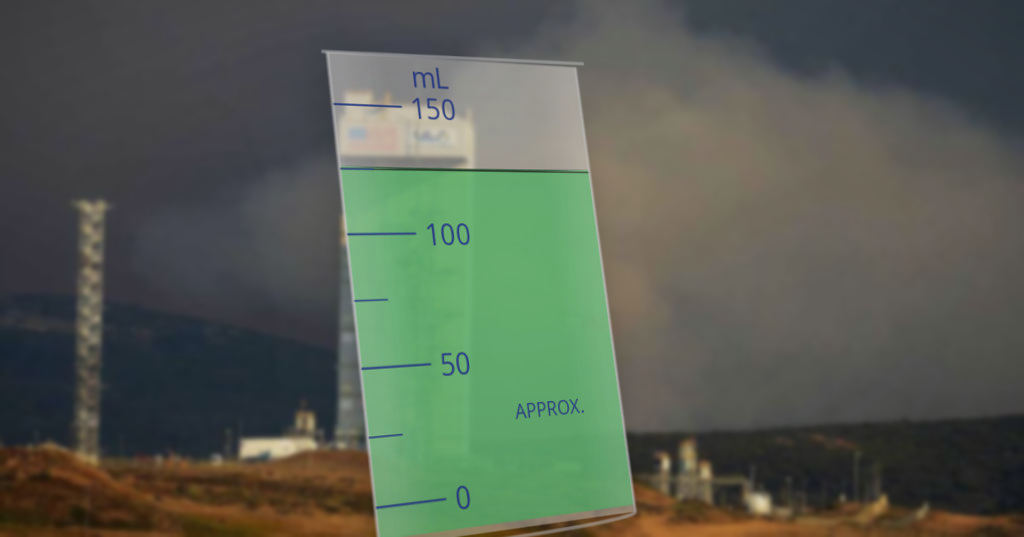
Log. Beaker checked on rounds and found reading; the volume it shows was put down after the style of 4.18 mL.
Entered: 125 mL
